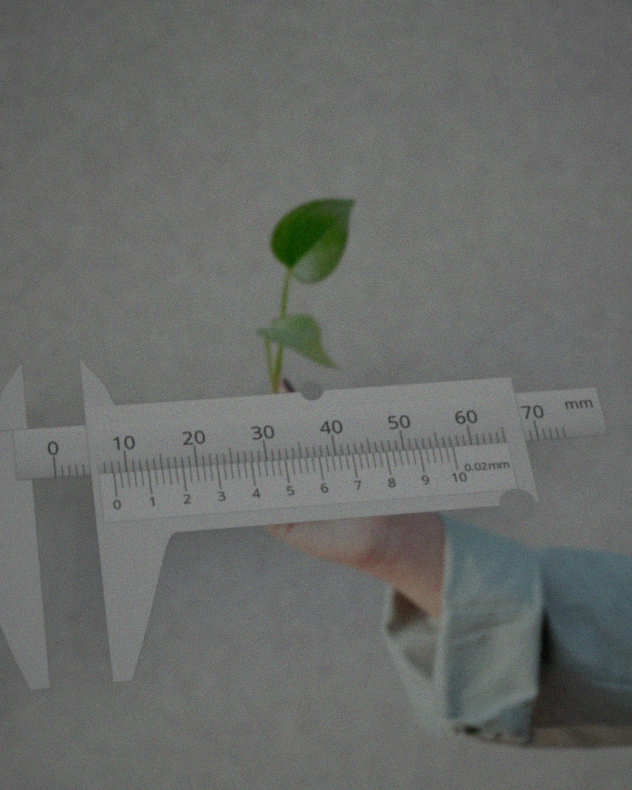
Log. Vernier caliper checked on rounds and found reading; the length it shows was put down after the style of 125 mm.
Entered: 8.2 mm
